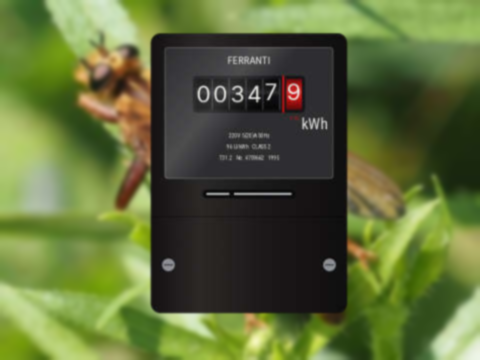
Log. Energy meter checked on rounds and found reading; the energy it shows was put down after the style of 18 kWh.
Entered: 347.9 kWh
